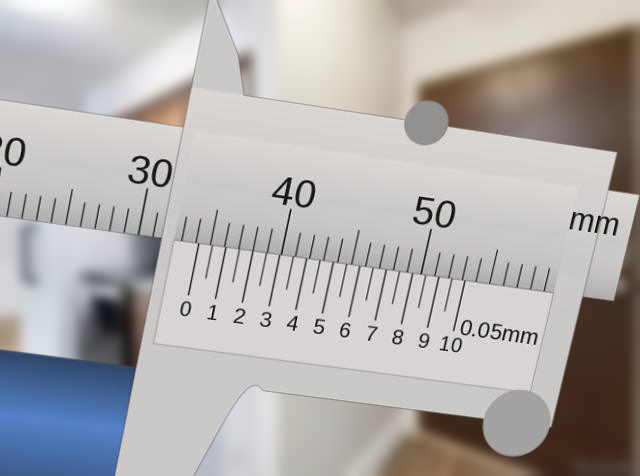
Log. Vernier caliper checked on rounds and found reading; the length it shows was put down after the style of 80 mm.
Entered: 34.2 mm
